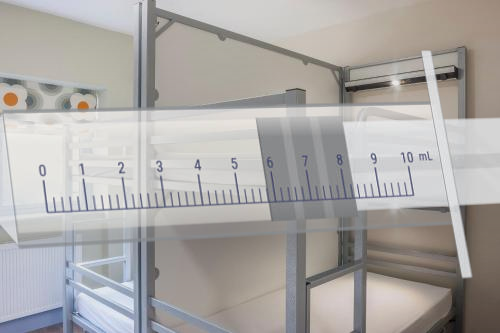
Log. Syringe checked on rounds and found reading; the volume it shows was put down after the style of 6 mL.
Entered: 5.8 mL
